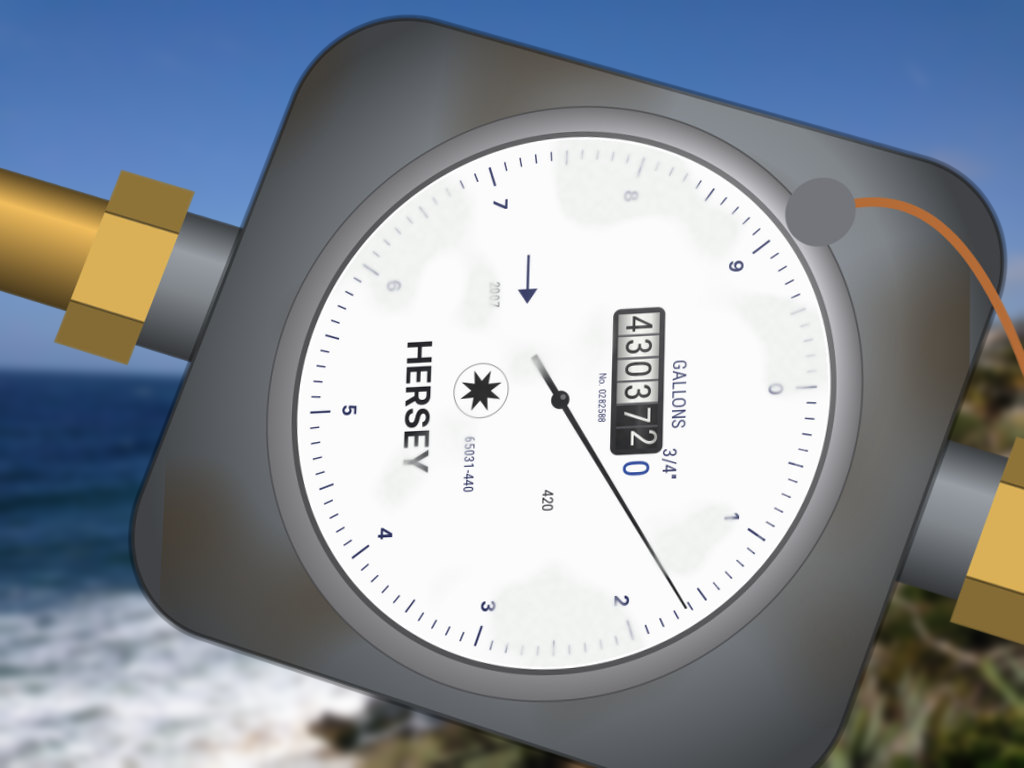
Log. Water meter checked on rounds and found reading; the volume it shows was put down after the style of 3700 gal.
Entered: 4303721.6 gal
